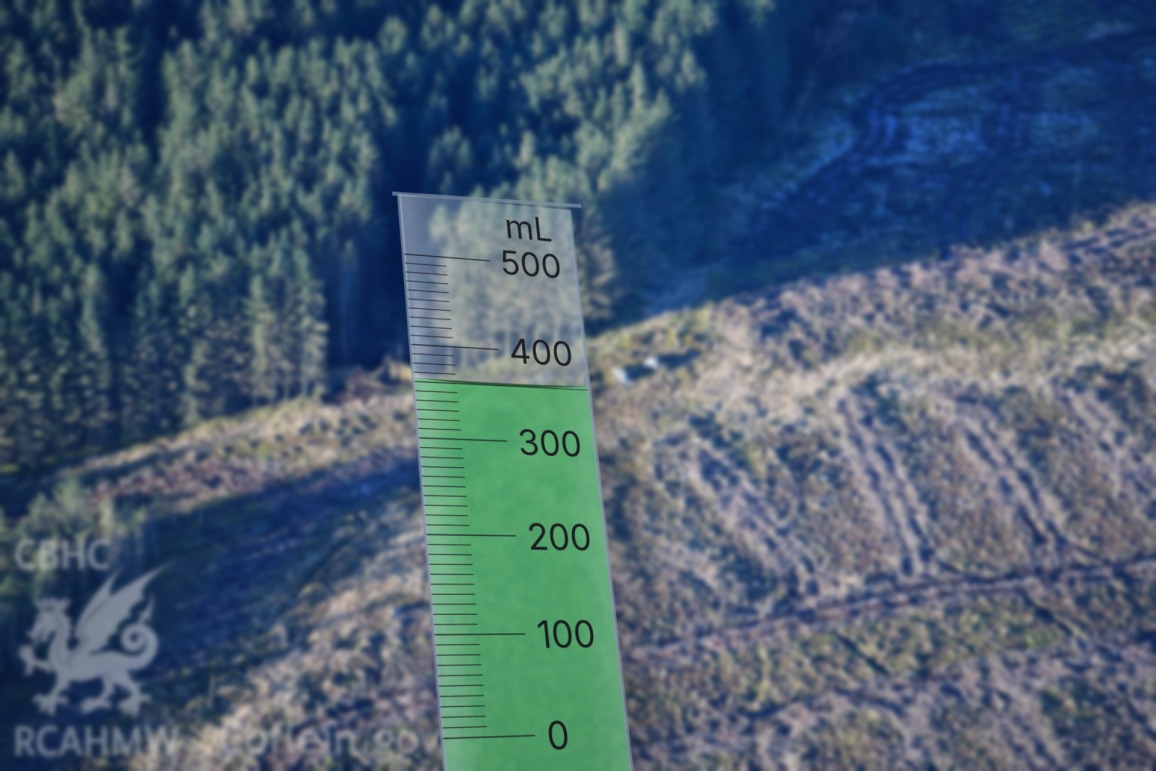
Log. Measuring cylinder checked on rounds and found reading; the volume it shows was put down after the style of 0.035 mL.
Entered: 360 mL
